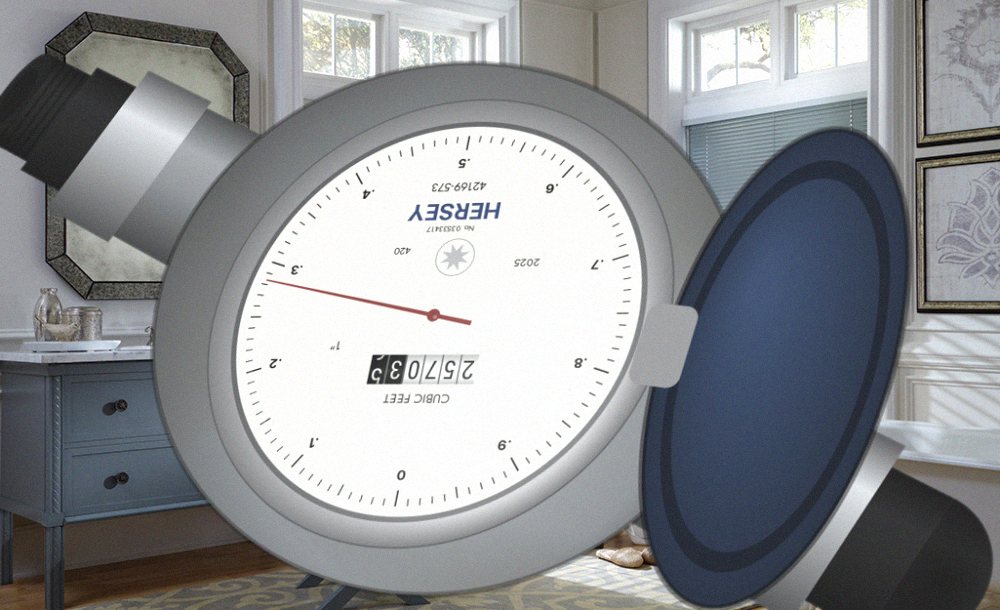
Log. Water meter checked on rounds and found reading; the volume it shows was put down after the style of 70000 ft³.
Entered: 257035.28 ft³
